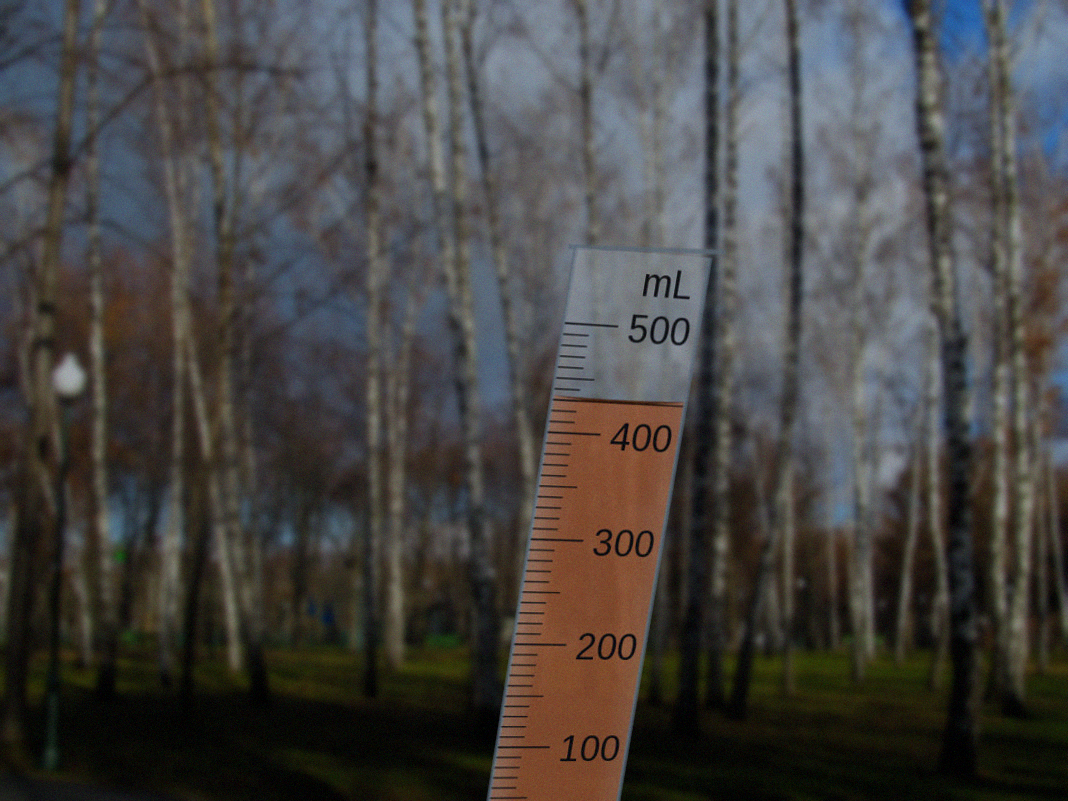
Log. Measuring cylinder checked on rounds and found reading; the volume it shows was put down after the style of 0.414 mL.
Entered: 430 mL
